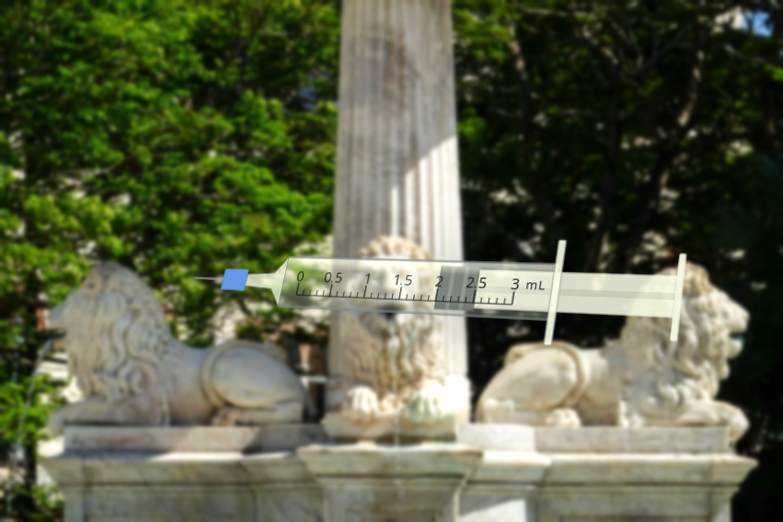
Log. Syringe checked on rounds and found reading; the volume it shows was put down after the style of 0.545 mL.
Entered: 2 mL
